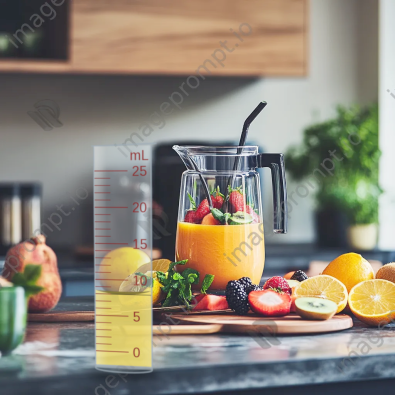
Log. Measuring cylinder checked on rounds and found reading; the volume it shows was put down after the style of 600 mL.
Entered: 8 mL
